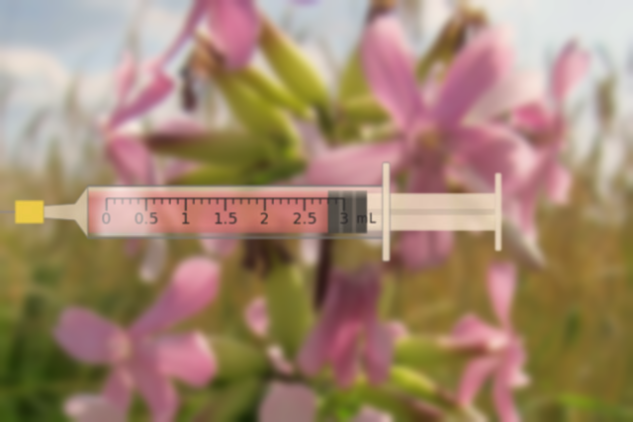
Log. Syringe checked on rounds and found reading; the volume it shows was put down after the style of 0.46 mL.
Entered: 2.8 mL
